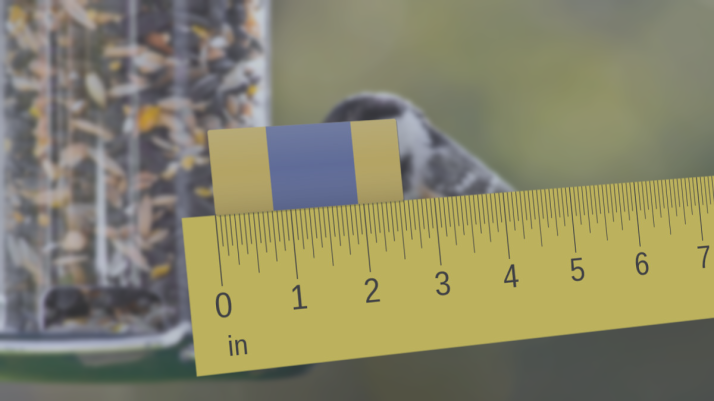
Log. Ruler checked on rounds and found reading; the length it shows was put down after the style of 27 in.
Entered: 2.5625 in
